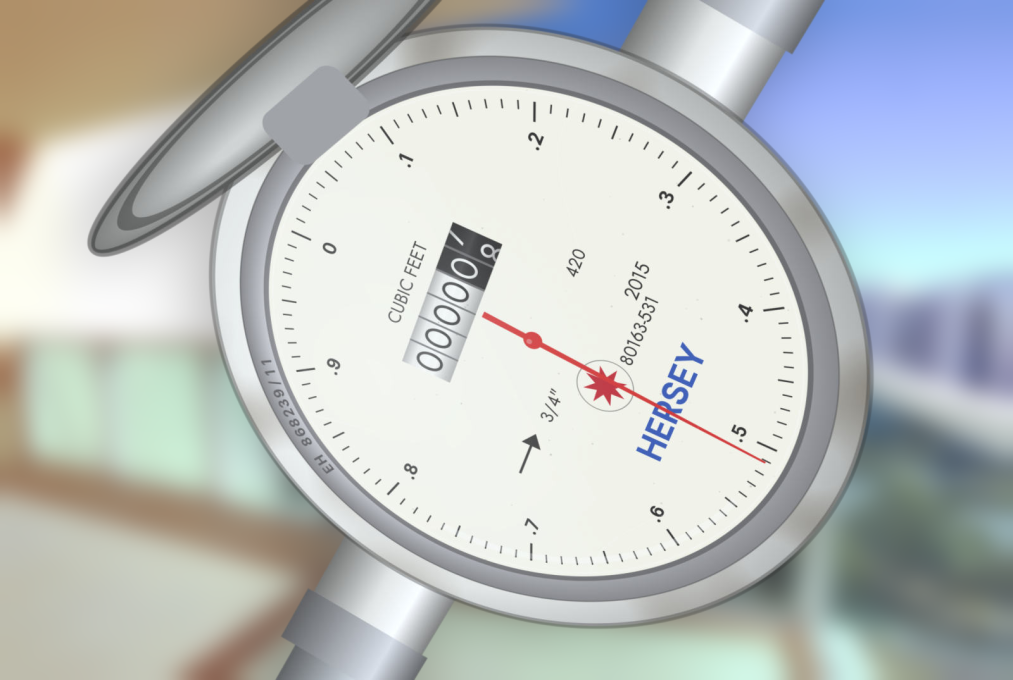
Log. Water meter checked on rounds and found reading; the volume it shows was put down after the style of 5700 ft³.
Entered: 7.51 ft³
